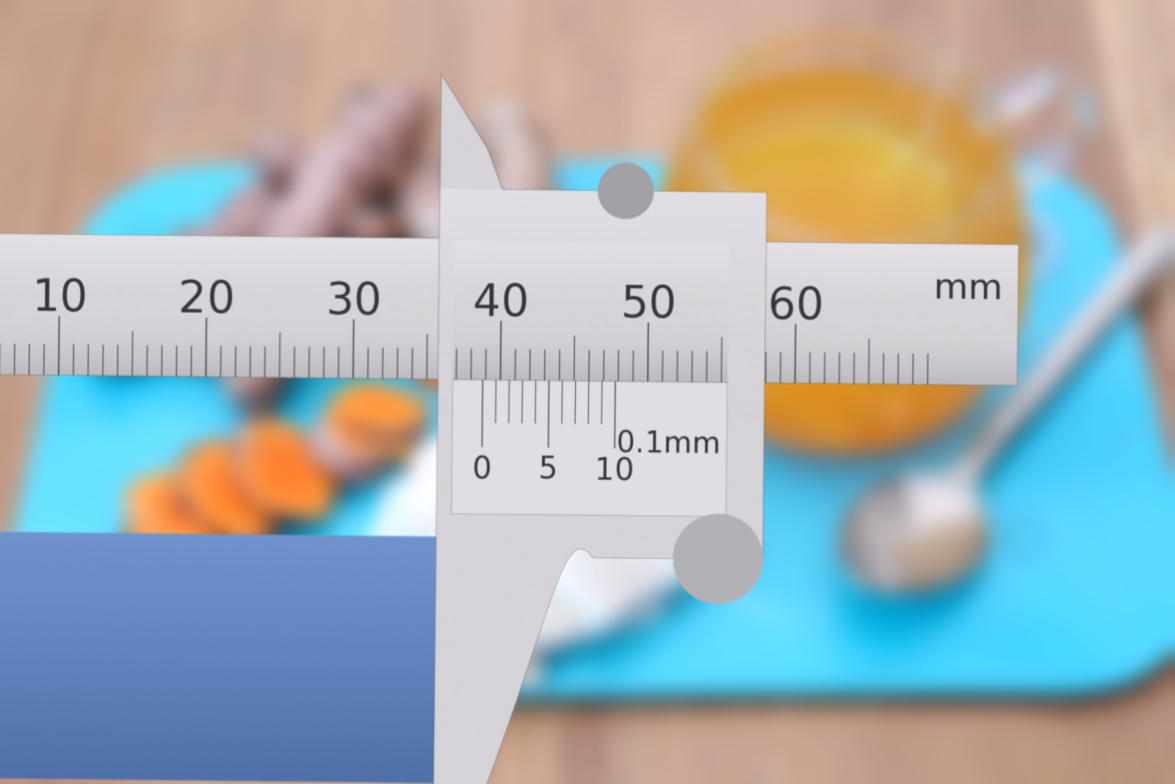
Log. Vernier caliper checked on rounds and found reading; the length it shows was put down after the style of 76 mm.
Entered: 38.8 mm
